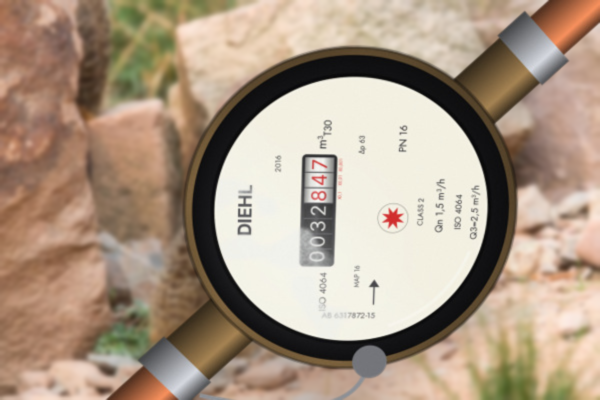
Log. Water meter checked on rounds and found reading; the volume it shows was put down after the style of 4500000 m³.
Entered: 32.847 m³
